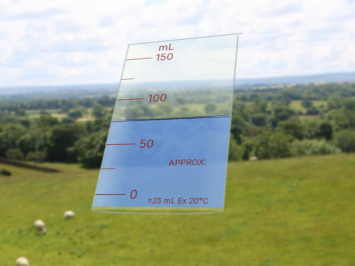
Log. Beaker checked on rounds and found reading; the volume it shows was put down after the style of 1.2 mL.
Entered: 75 mL
